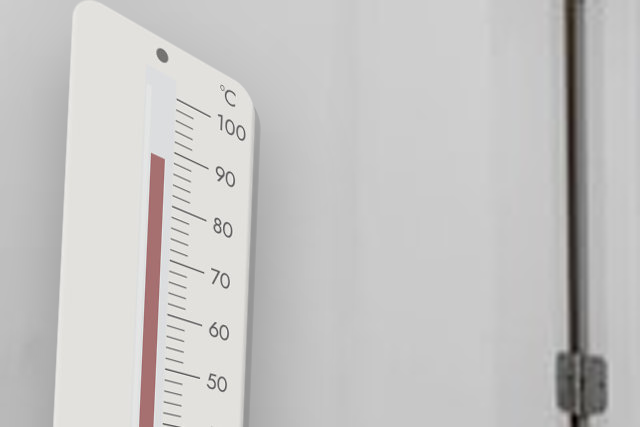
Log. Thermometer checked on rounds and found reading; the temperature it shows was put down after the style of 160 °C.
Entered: 88 °C
